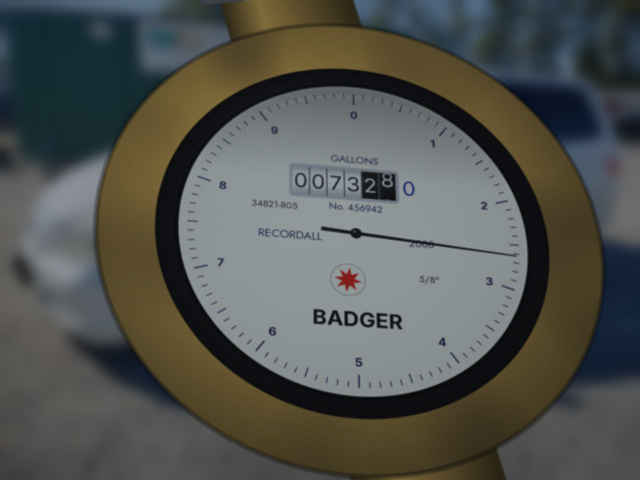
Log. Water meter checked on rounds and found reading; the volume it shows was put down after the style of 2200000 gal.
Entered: 73282.6 gal
